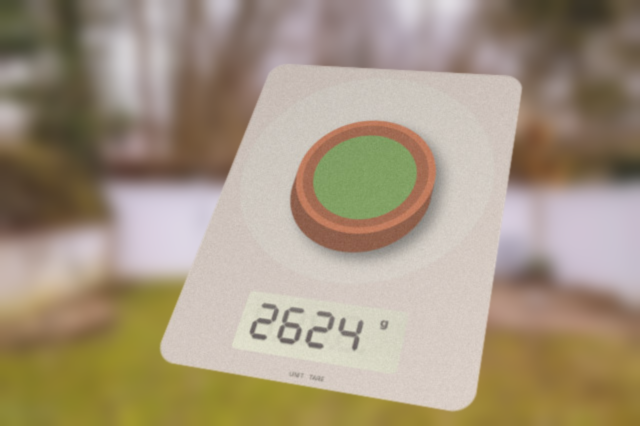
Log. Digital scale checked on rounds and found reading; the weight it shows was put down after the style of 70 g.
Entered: 2624 g
